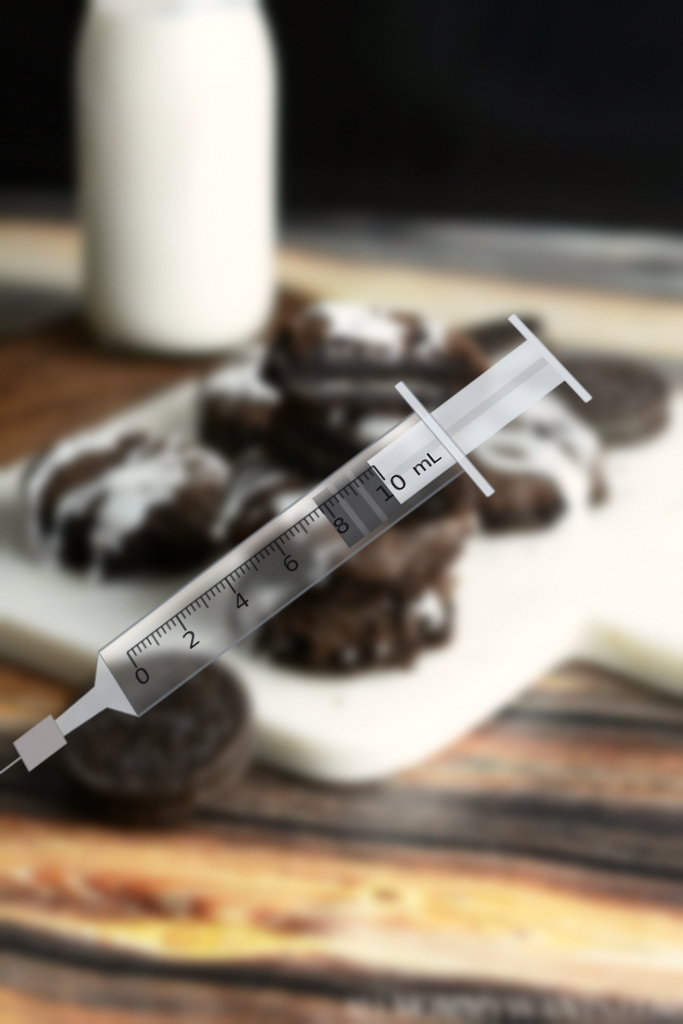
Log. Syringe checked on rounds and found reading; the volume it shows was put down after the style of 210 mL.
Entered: 7.8 mL
